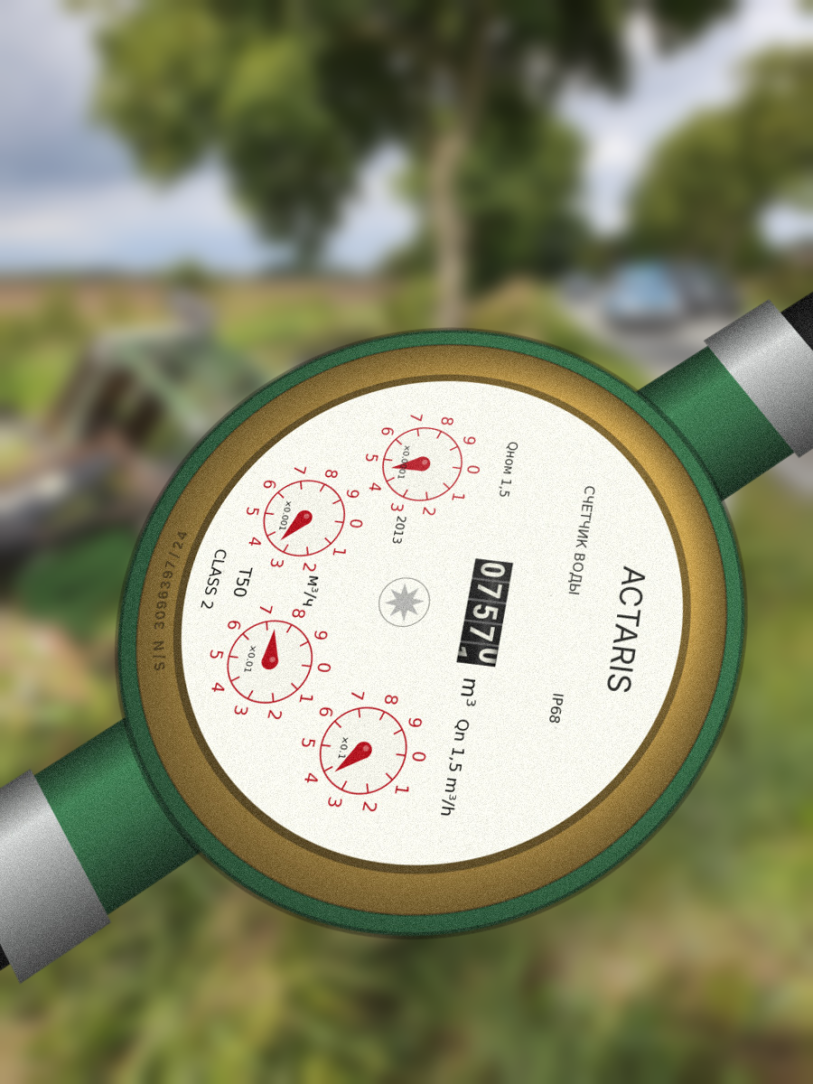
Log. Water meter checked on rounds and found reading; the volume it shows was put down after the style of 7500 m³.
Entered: 7570.3734 m³
